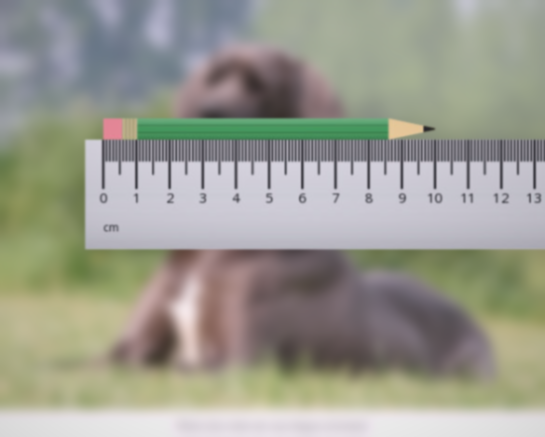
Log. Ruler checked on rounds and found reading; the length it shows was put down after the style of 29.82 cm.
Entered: 10 cm
